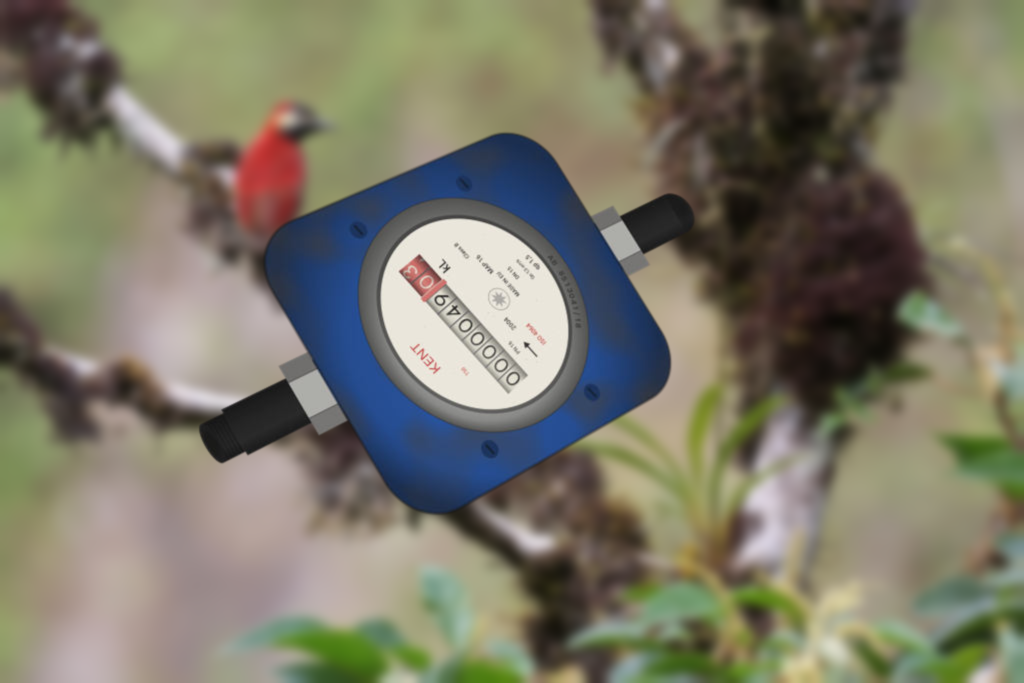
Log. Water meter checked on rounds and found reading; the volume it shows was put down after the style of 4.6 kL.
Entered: 49.03 kL
